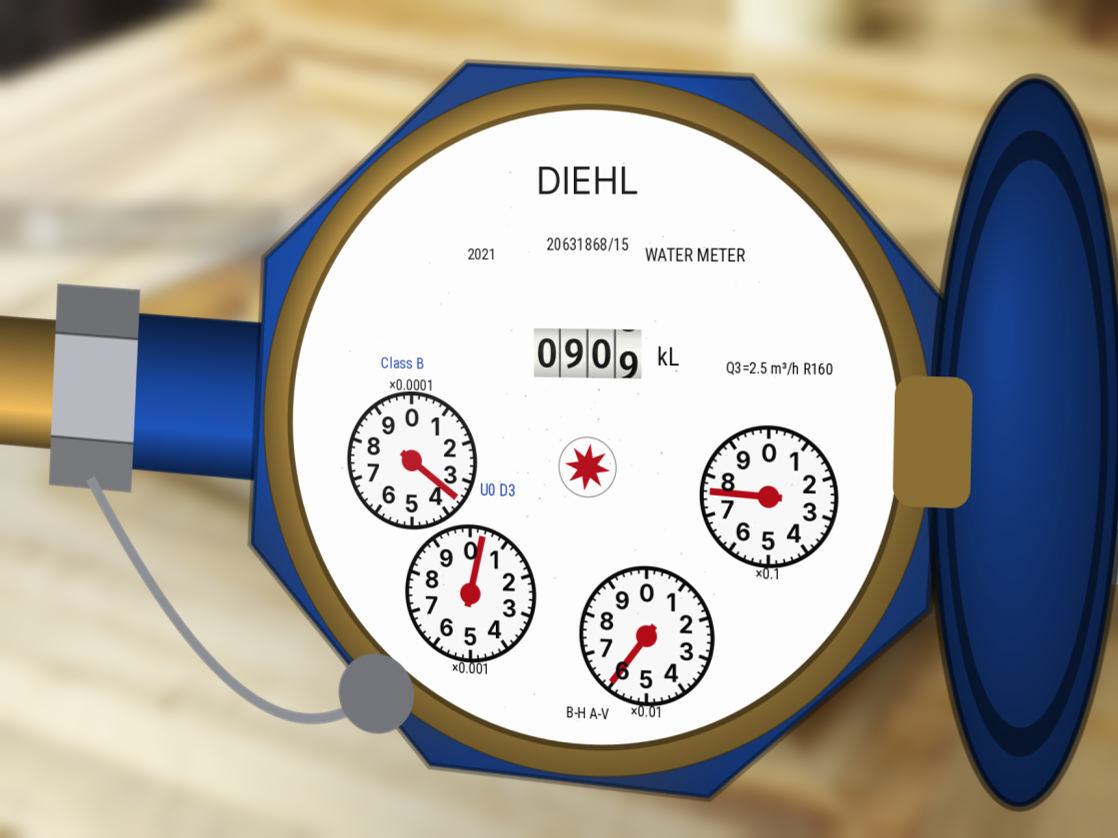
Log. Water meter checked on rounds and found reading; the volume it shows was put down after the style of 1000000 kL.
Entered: 908.7603 kL
